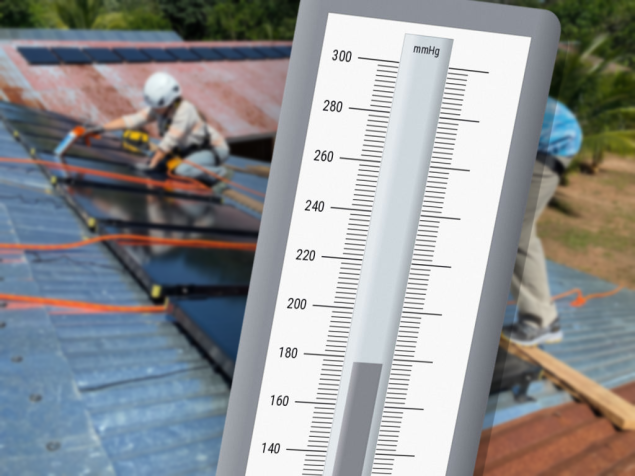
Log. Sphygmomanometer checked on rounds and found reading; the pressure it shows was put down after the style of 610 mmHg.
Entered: 178 mmHg
